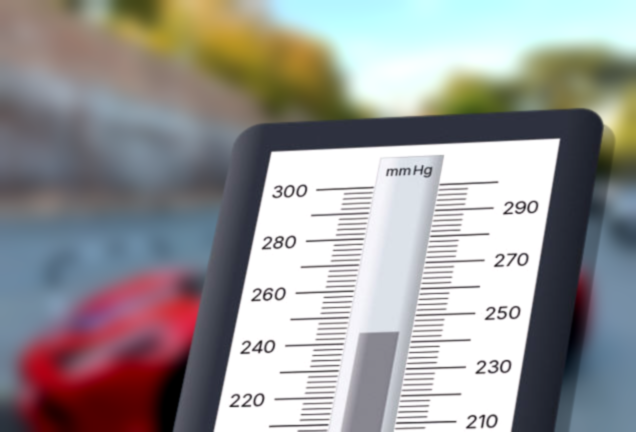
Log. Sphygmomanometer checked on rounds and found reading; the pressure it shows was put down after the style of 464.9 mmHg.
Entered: 244 mmHg
